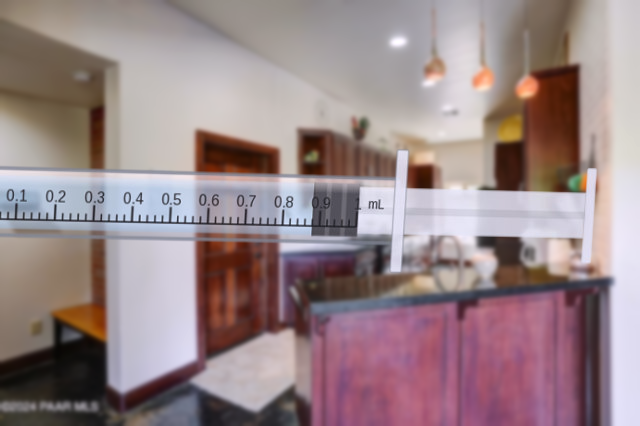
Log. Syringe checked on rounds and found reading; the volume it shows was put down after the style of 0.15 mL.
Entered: 0.88 mL
